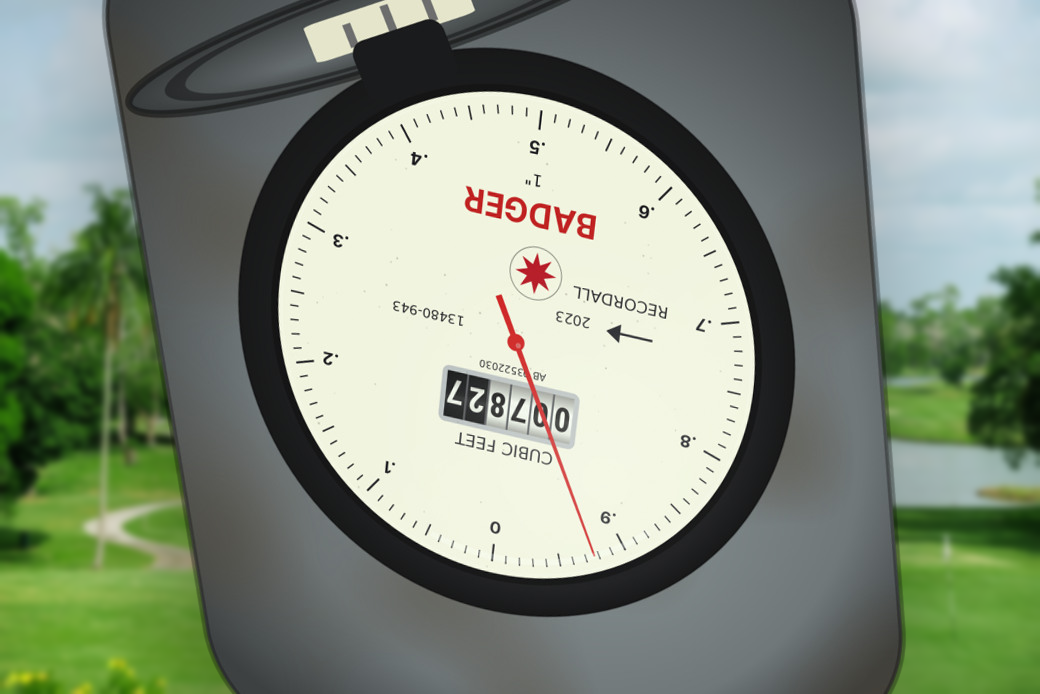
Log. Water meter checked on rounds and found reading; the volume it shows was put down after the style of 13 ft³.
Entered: 7826.92 ft³
